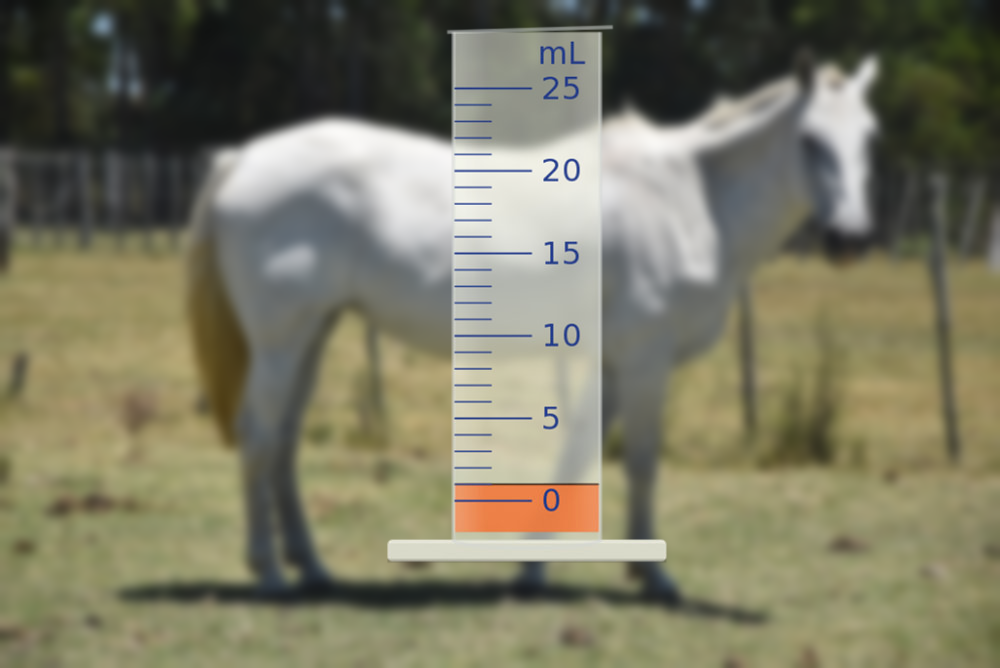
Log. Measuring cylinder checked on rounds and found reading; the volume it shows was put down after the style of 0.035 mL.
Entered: 1 mL
